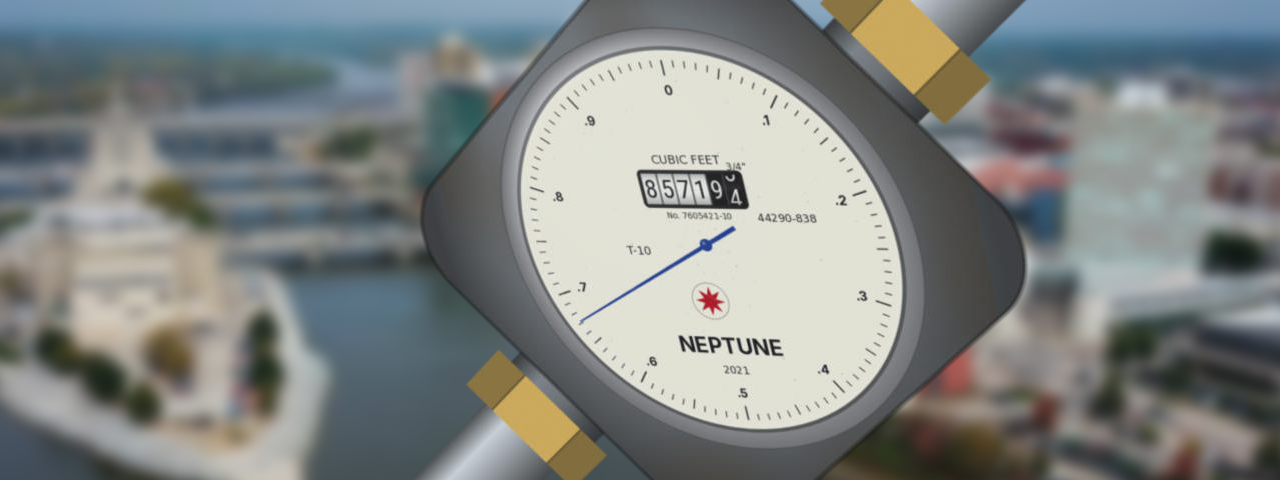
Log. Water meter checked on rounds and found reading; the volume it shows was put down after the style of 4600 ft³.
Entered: 857193.67 ft³
